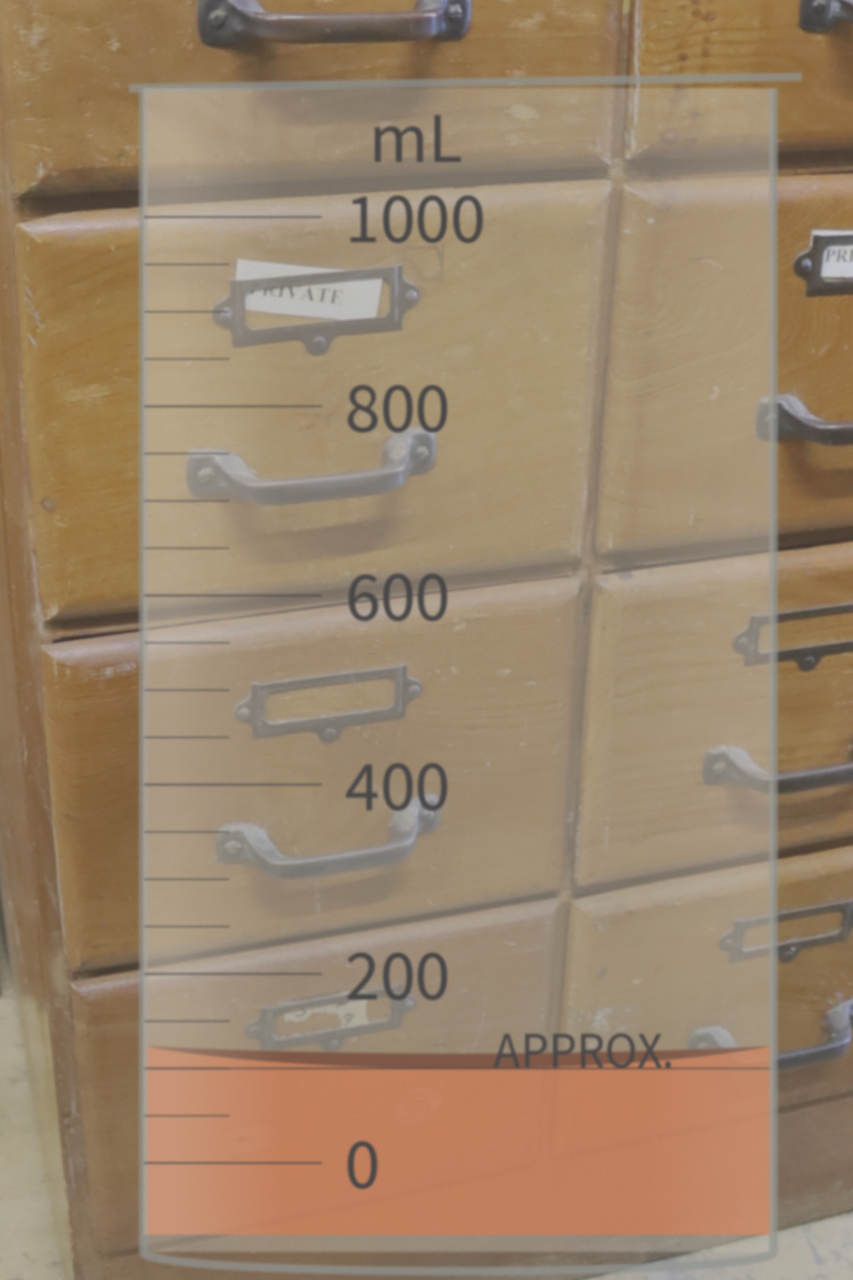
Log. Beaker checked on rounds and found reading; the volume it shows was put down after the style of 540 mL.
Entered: 100 mL
